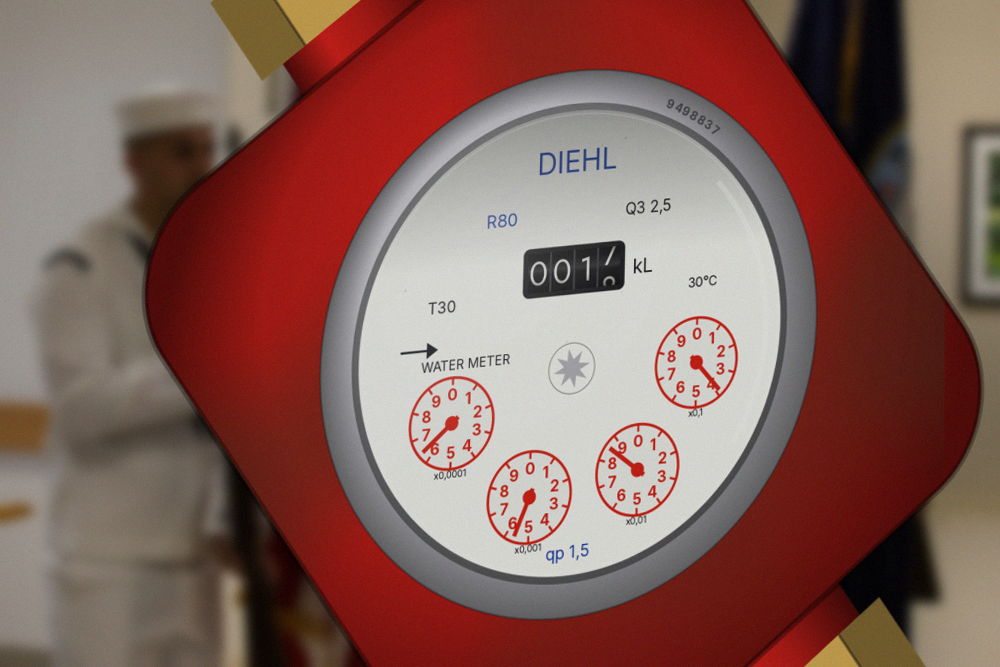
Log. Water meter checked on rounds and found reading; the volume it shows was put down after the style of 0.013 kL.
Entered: 17.3856 kL
